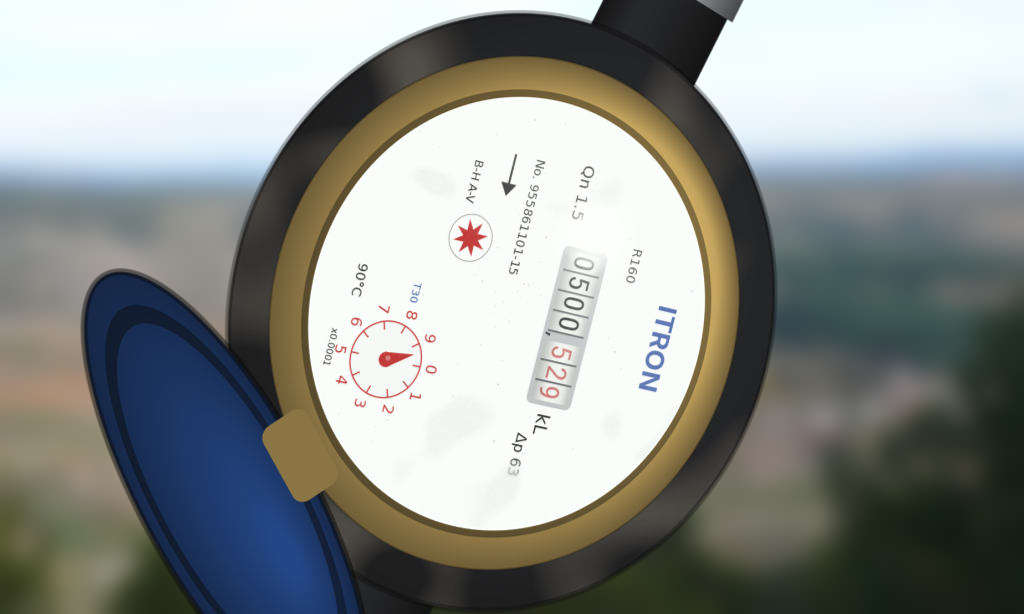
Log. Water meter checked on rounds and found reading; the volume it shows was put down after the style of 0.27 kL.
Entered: 500.5289 kL
